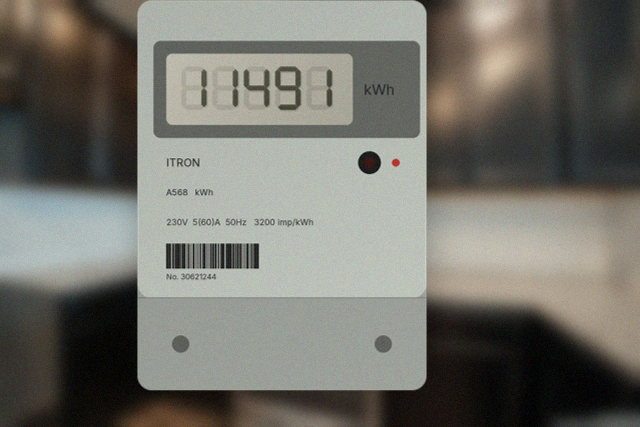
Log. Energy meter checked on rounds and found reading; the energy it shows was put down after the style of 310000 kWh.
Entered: 11491 kWh
